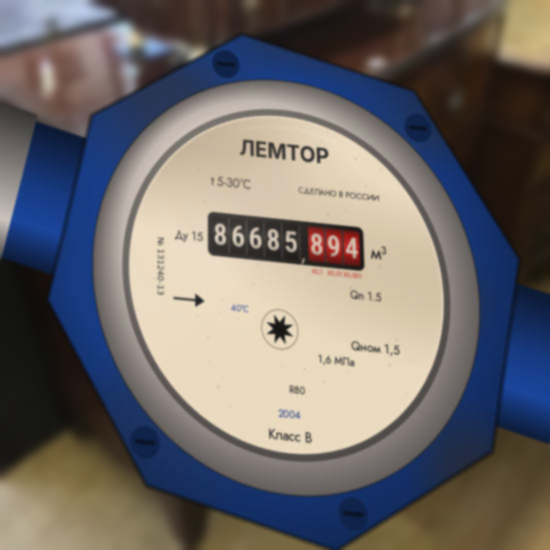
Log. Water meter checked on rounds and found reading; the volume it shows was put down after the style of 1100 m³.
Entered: 86685.894 m³
